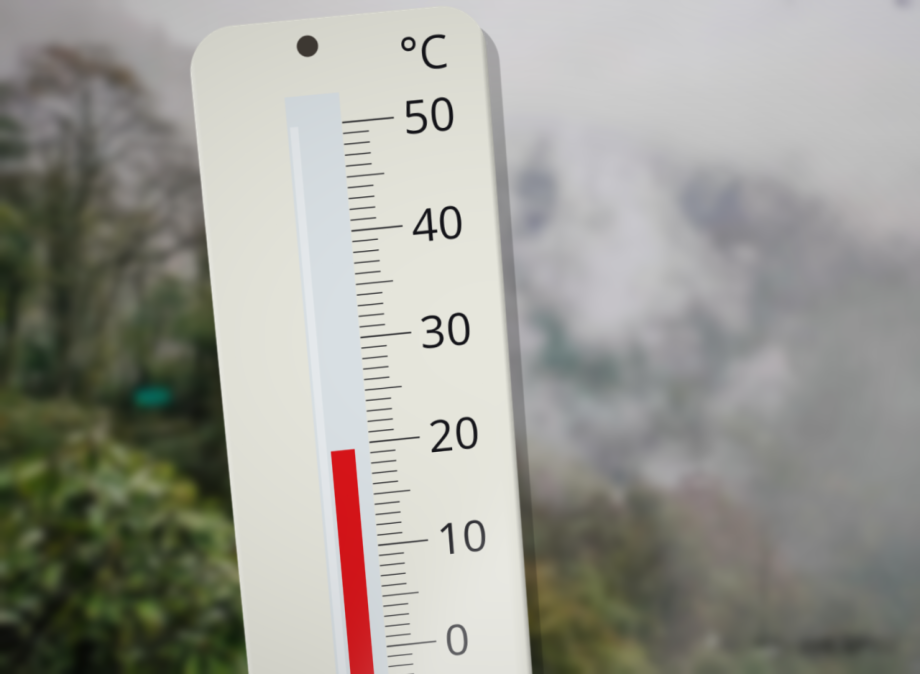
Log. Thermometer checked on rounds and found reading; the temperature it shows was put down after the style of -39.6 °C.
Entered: 19.5 °C
